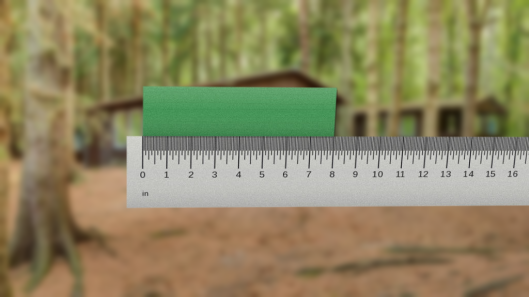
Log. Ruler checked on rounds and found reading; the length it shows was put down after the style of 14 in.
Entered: 8 in
